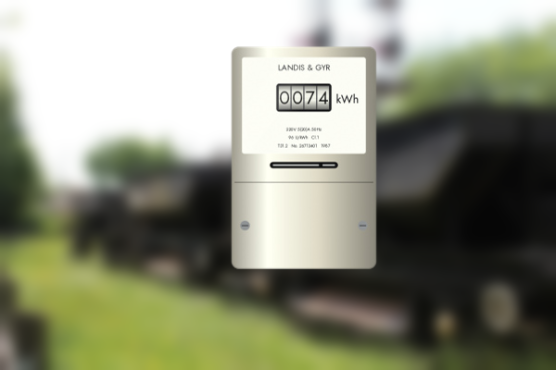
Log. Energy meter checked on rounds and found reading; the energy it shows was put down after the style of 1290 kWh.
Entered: 74 kWh
